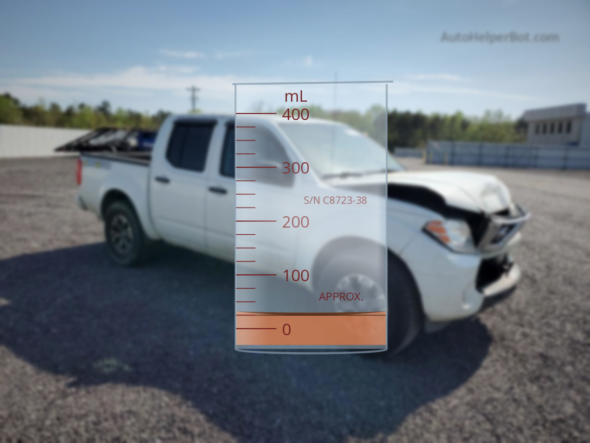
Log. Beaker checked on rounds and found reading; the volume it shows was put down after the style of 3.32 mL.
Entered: 25 mL
